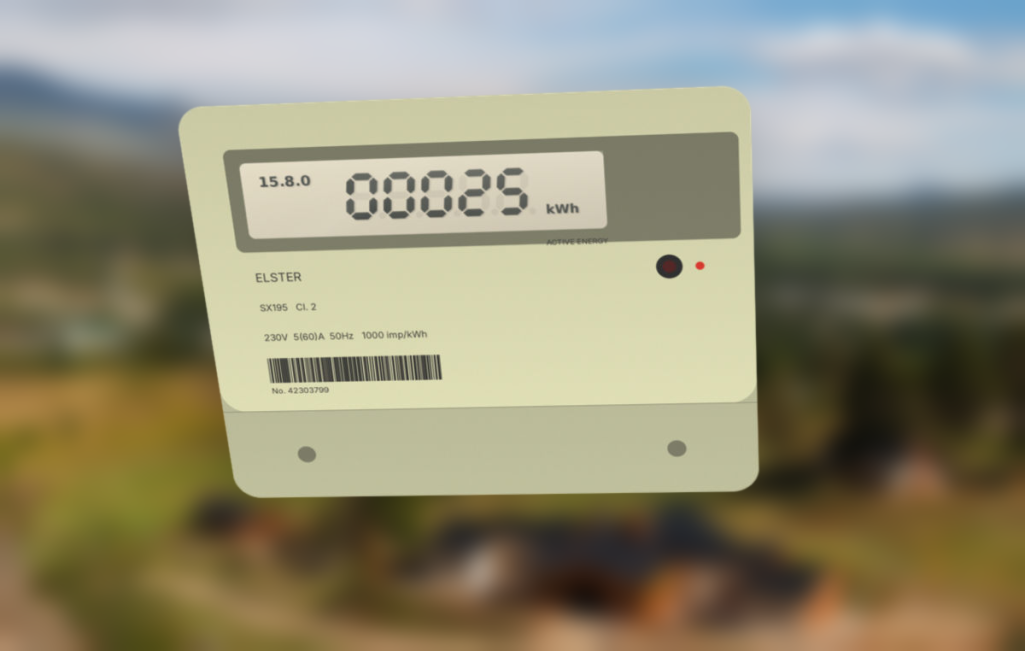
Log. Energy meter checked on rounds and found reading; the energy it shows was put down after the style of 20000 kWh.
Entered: 25 kWh
